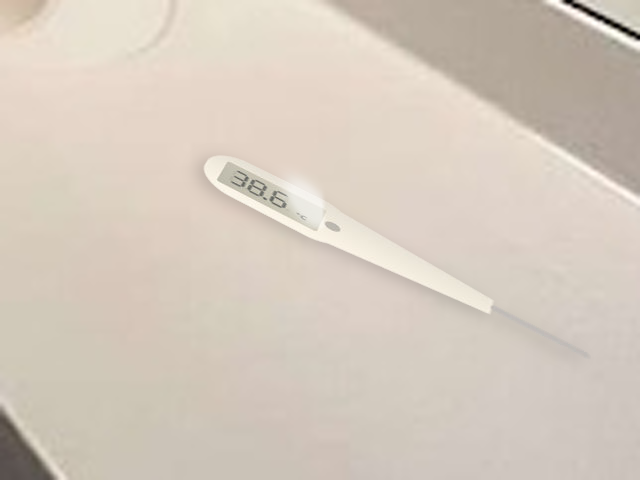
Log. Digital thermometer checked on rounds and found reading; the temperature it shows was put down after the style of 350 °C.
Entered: 38.6 °C
